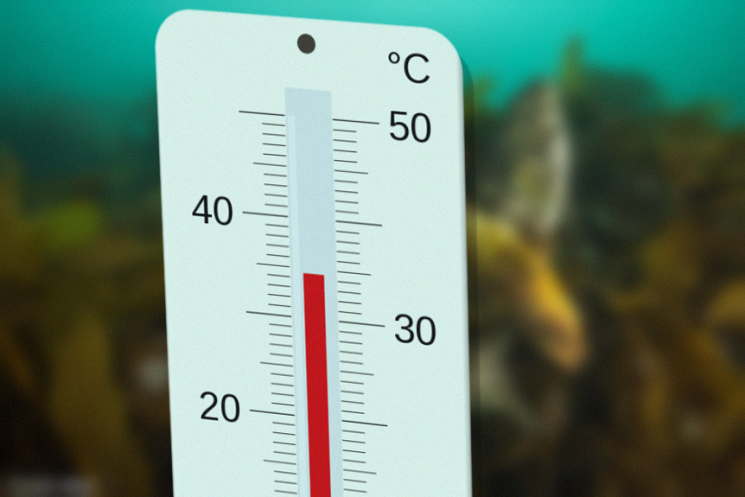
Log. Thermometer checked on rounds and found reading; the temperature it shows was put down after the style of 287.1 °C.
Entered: 34.5 °C
